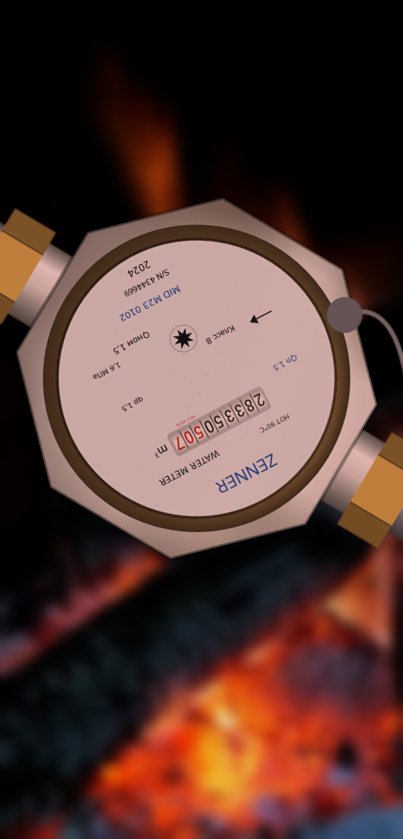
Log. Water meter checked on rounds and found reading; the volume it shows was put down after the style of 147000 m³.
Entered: 283350.507 m³
